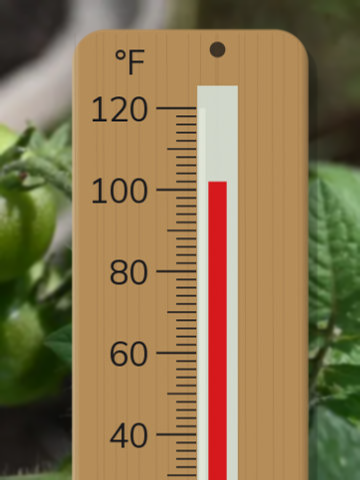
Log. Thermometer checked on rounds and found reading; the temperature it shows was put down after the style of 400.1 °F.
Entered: 102 °F
